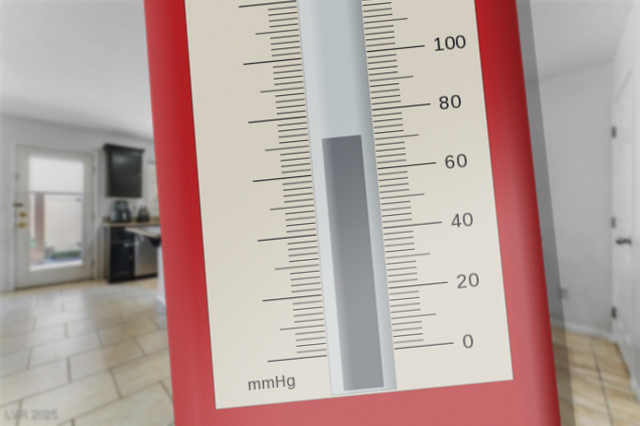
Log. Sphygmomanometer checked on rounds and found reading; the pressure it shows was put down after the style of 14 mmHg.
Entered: 72 mmHg
